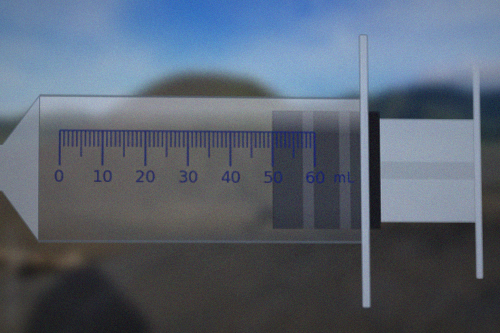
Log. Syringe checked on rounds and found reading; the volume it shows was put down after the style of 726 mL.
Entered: 50 mL
